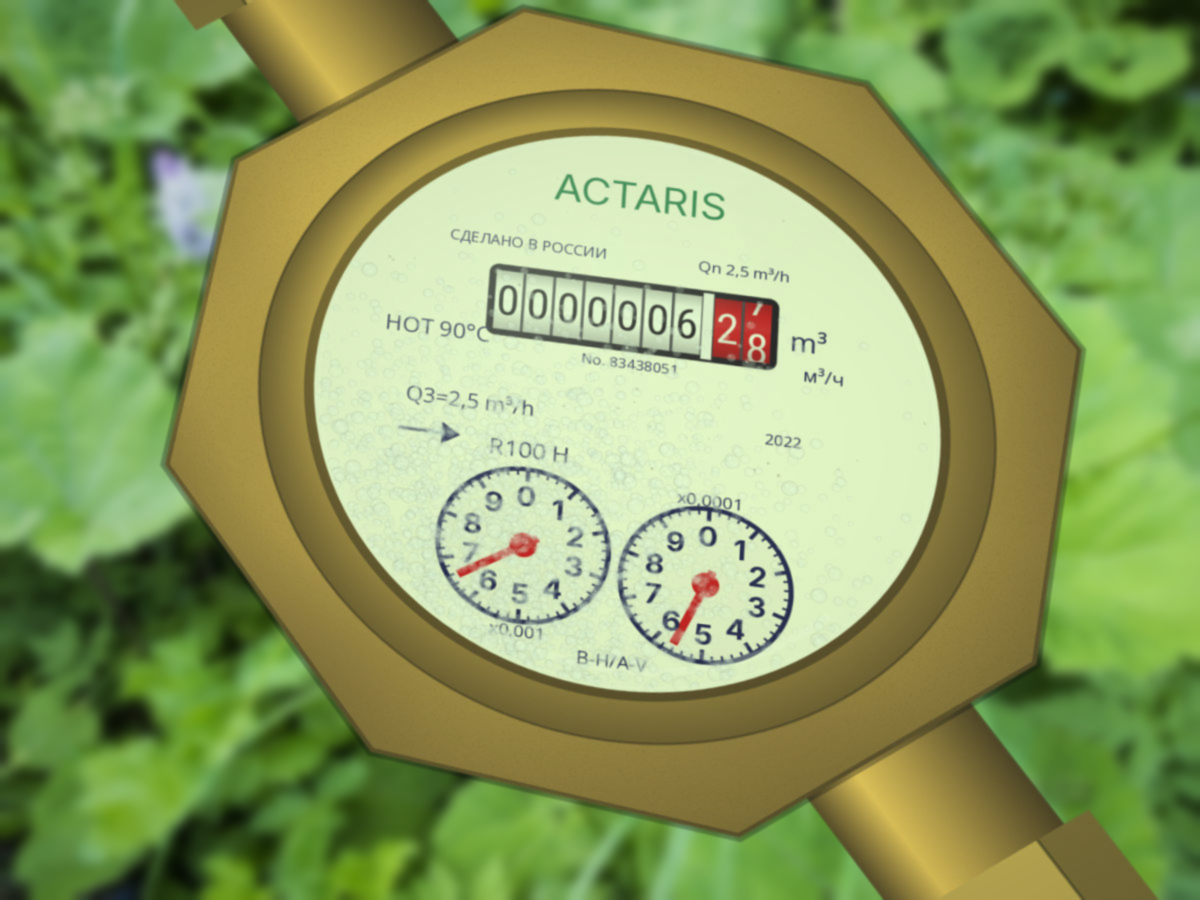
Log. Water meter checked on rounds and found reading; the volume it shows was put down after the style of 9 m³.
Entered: 6.2765 m³
